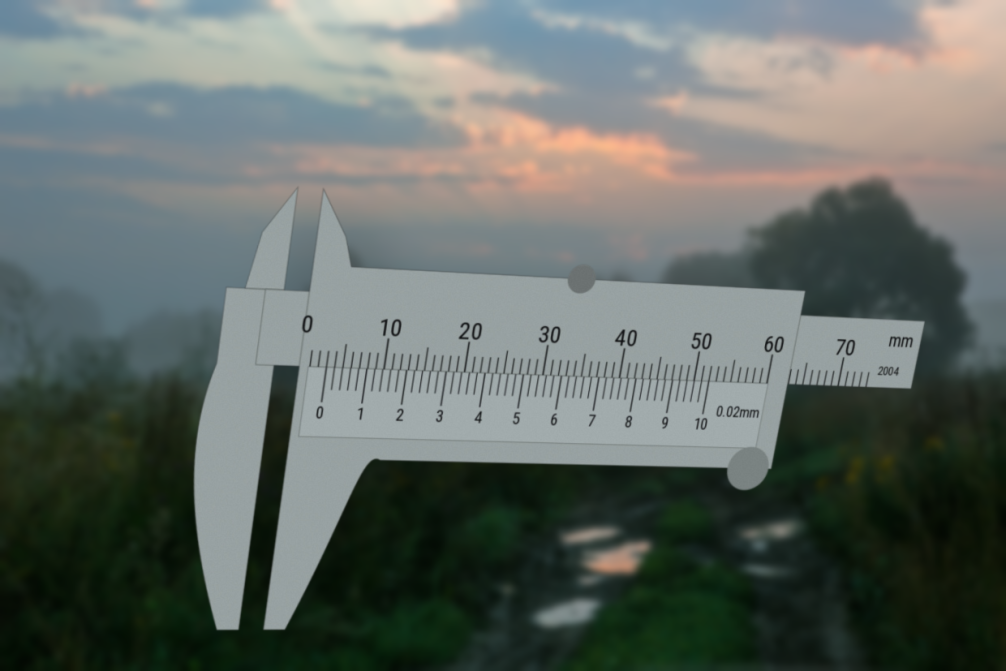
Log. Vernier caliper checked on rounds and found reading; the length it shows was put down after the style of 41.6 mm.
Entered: 3.0 mm
